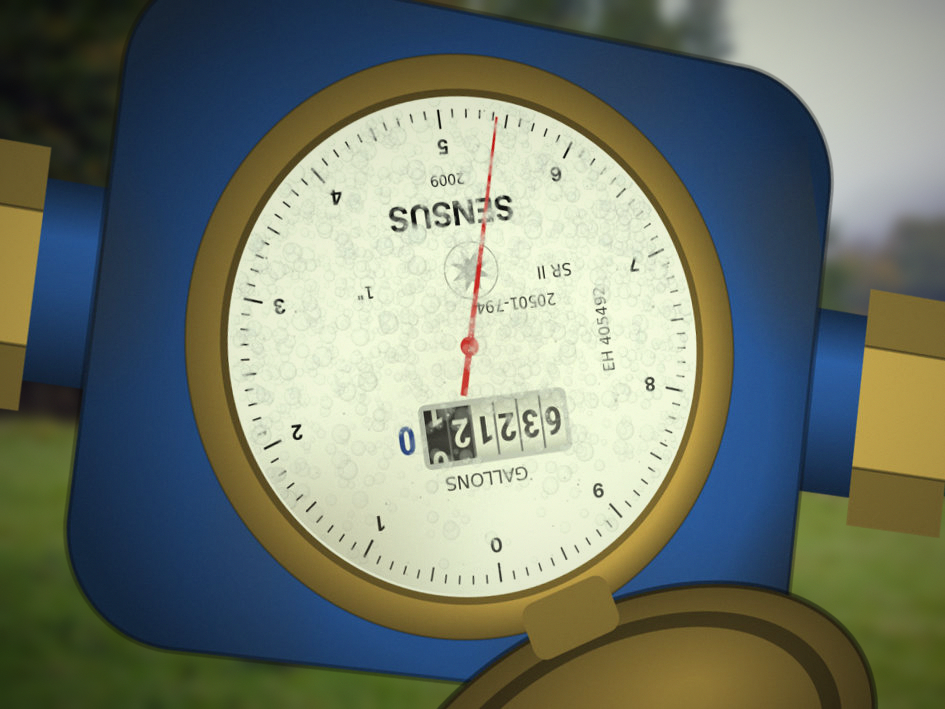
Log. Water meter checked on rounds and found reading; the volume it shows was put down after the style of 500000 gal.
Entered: 6321205.4 gal
